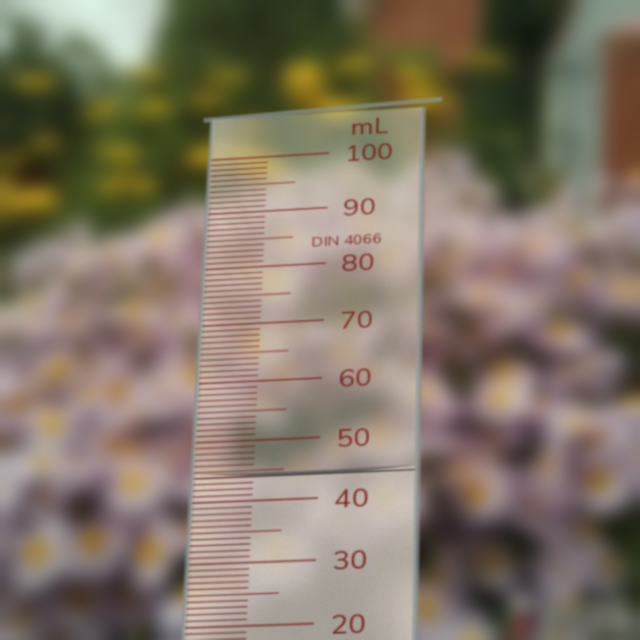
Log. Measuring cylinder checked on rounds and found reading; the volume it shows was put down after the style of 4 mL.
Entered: 44 mL
